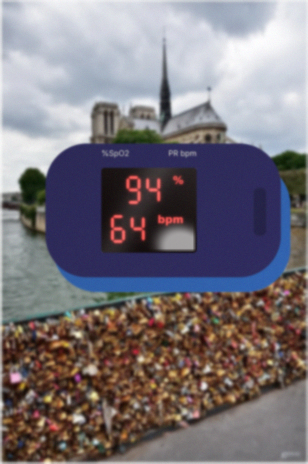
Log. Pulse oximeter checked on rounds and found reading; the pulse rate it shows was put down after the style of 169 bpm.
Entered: 64 bpm
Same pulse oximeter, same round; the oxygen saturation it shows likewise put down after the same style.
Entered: 94 %
